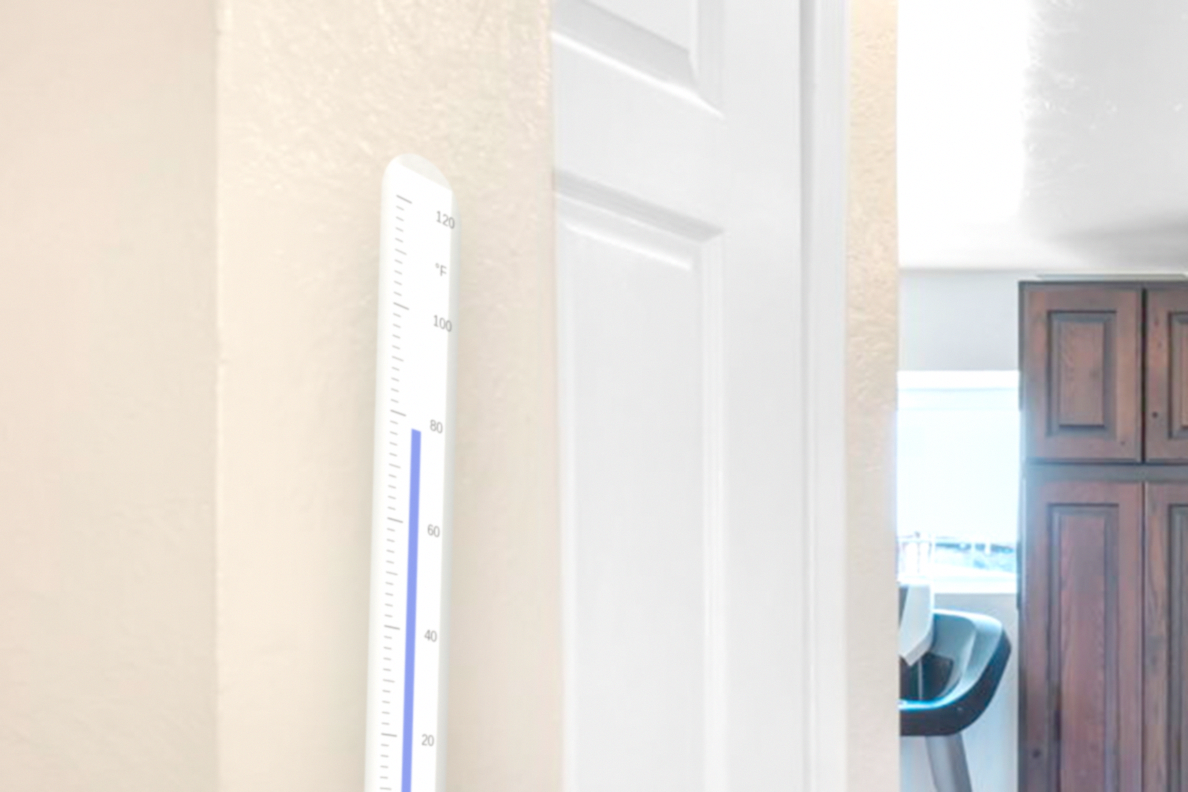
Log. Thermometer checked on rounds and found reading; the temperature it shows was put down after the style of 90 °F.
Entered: 78 °F
